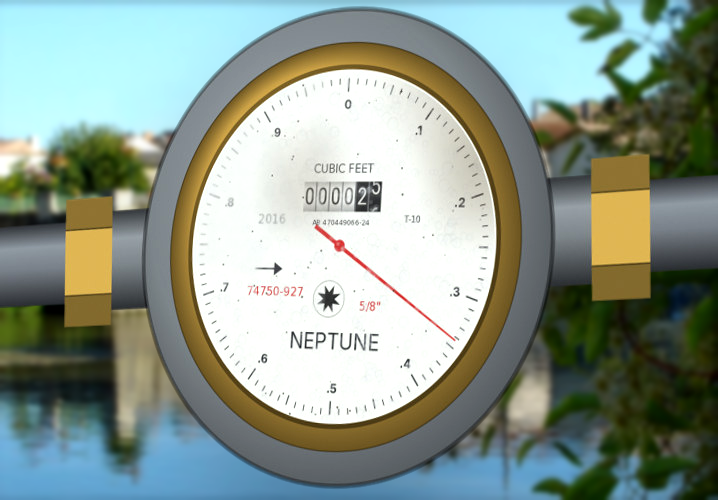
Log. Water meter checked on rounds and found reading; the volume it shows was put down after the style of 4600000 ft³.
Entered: 25.34 ft³
